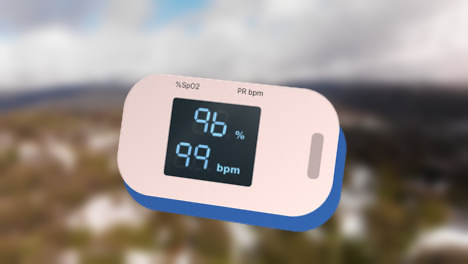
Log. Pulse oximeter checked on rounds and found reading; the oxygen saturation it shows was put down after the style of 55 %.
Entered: 96 %
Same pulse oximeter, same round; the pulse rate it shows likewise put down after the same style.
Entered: 99 bpm
